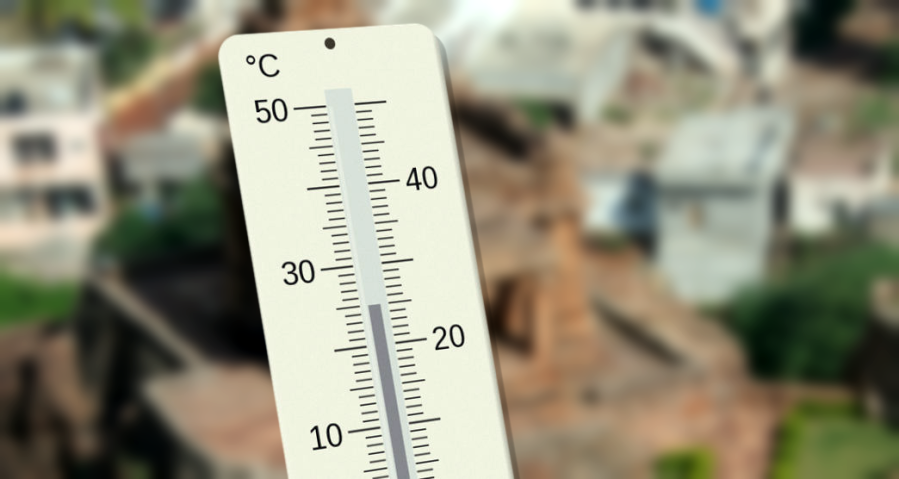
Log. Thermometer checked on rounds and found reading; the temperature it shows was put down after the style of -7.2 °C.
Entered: 25 °C
